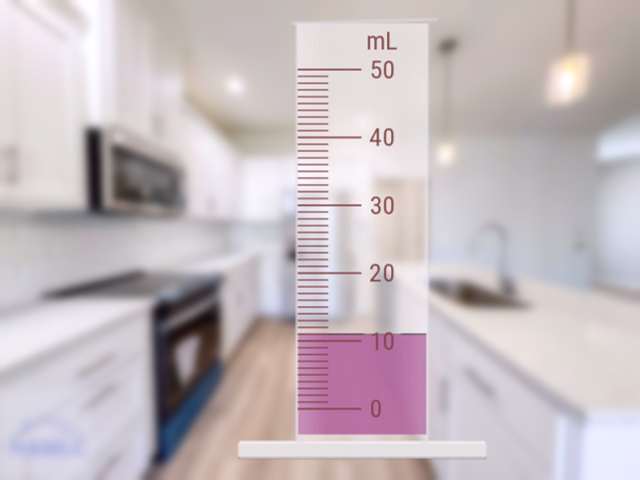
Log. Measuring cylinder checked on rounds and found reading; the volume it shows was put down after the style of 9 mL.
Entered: 11 mL
